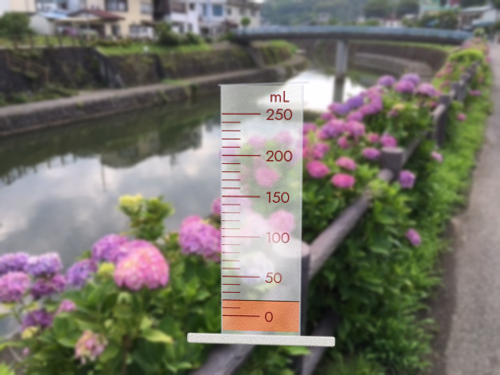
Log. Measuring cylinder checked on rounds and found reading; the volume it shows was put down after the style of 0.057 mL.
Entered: 20 mL
